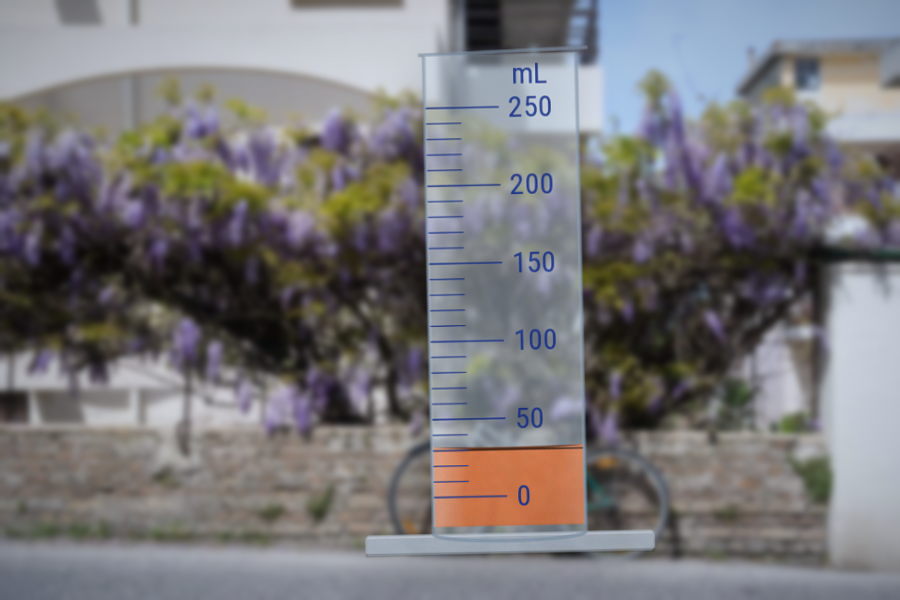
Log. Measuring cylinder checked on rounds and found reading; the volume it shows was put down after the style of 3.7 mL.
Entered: 30 mL
